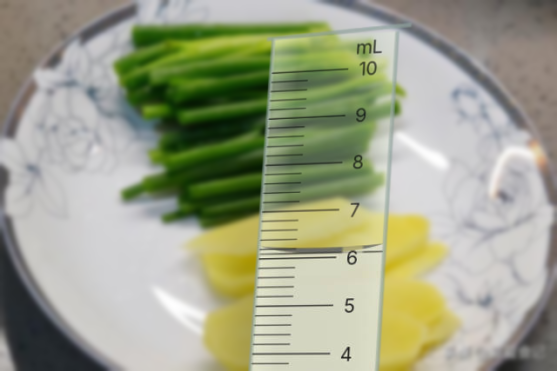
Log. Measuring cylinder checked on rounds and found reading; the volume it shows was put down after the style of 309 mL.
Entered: 6.1 mL
